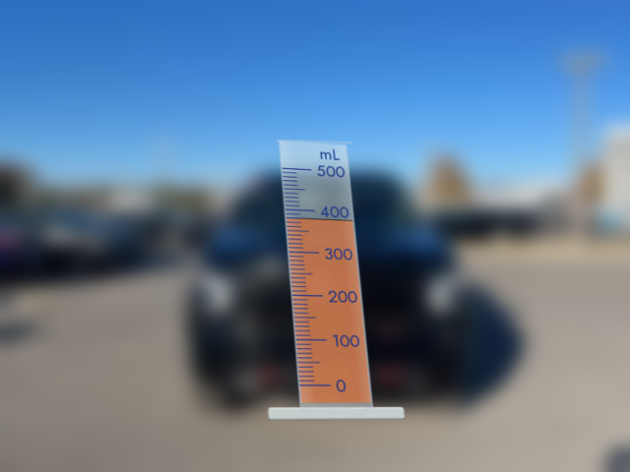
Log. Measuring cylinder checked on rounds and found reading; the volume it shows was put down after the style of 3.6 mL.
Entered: 380 mL
